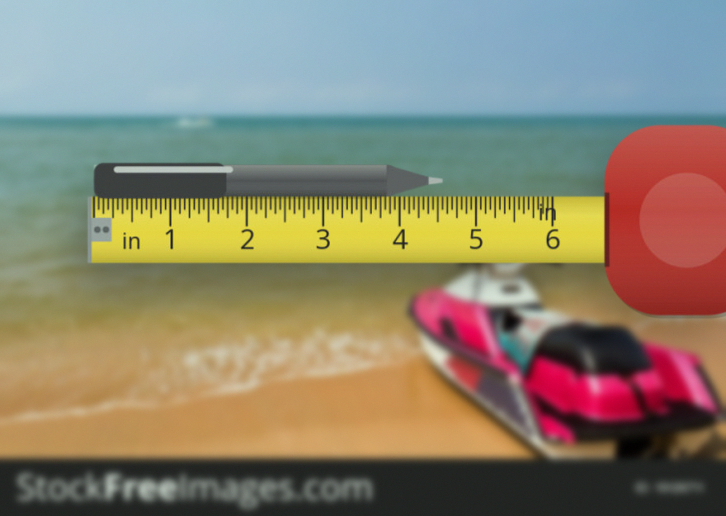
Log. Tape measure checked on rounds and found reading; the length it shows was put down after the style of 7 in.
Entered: 4.5625 in
